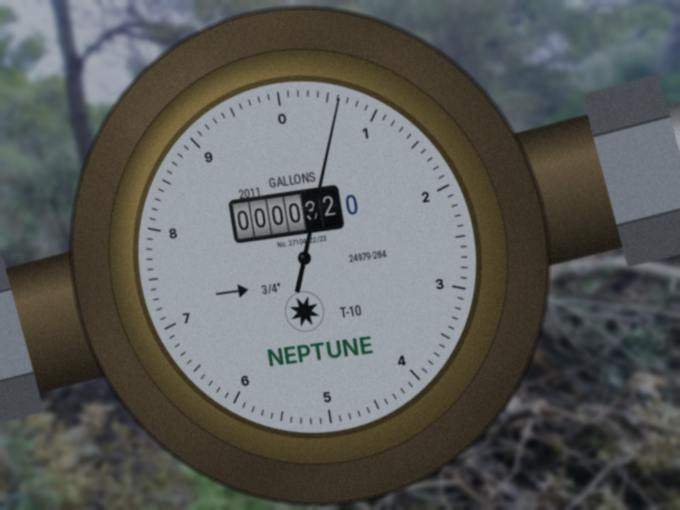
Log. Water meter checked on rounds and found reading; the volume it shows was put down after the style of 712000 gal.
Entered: 320.6 gal
